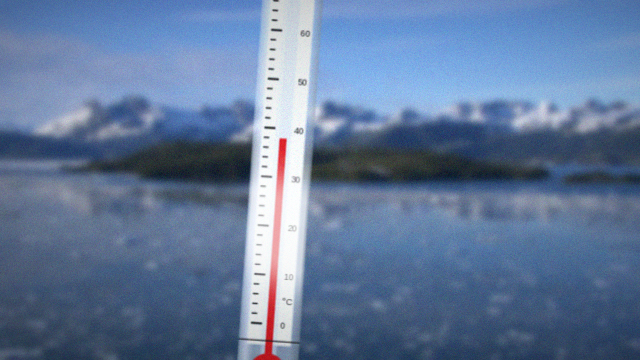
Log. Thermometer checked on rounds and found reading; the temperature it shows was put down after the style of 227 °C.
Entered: 38 °C
